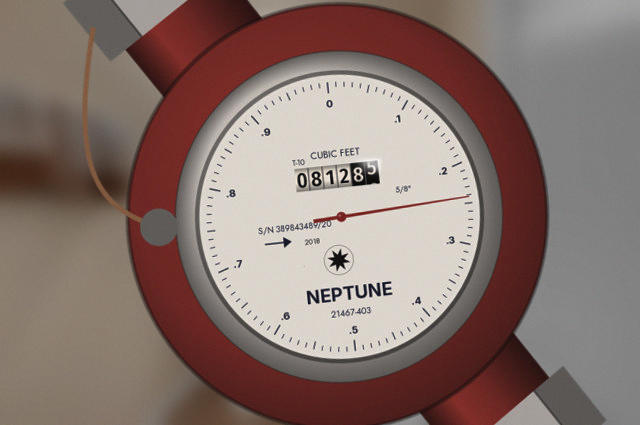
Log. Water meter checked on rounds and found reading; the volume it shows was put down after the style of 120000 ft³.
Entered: 81285.24 ft³
